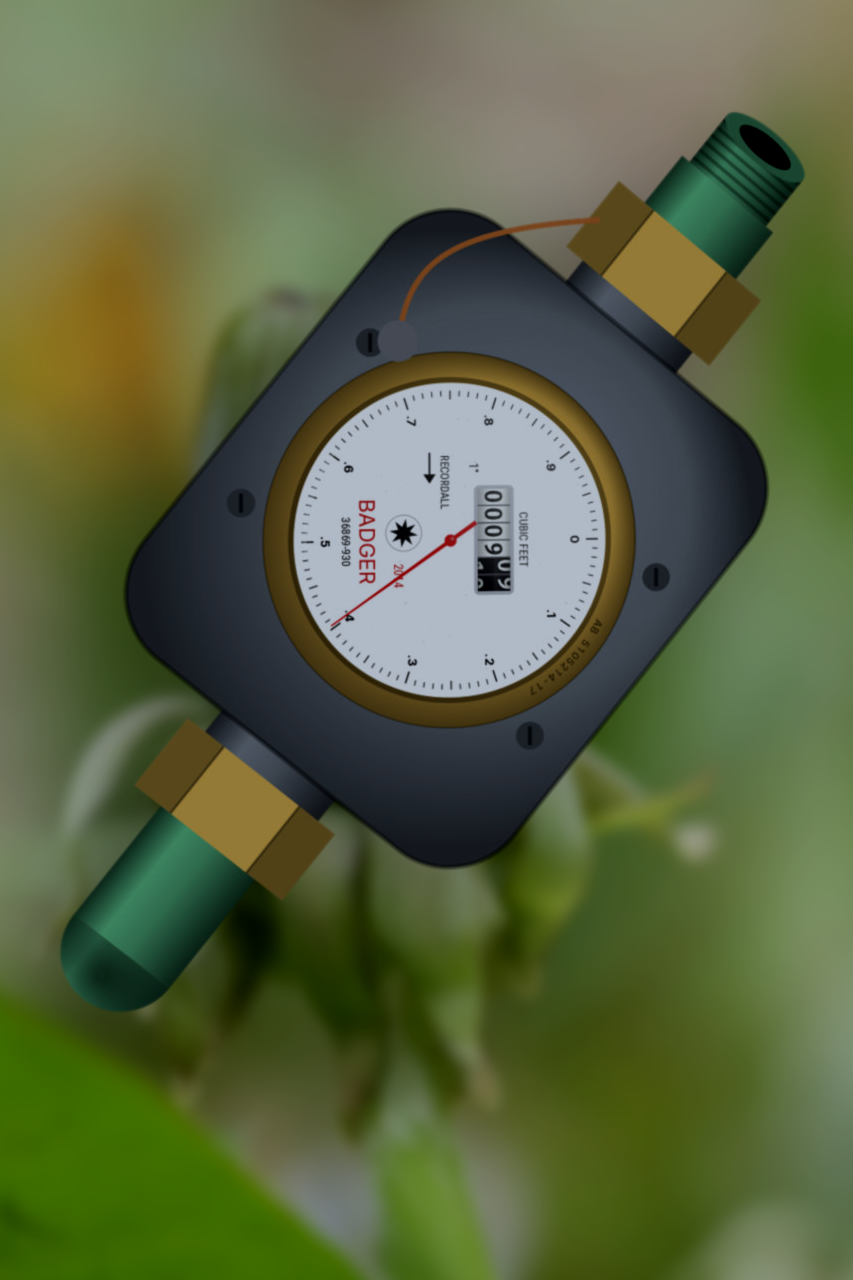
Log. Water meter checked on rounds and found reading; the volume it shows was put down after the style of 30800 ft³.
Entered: 909.40 ft³
